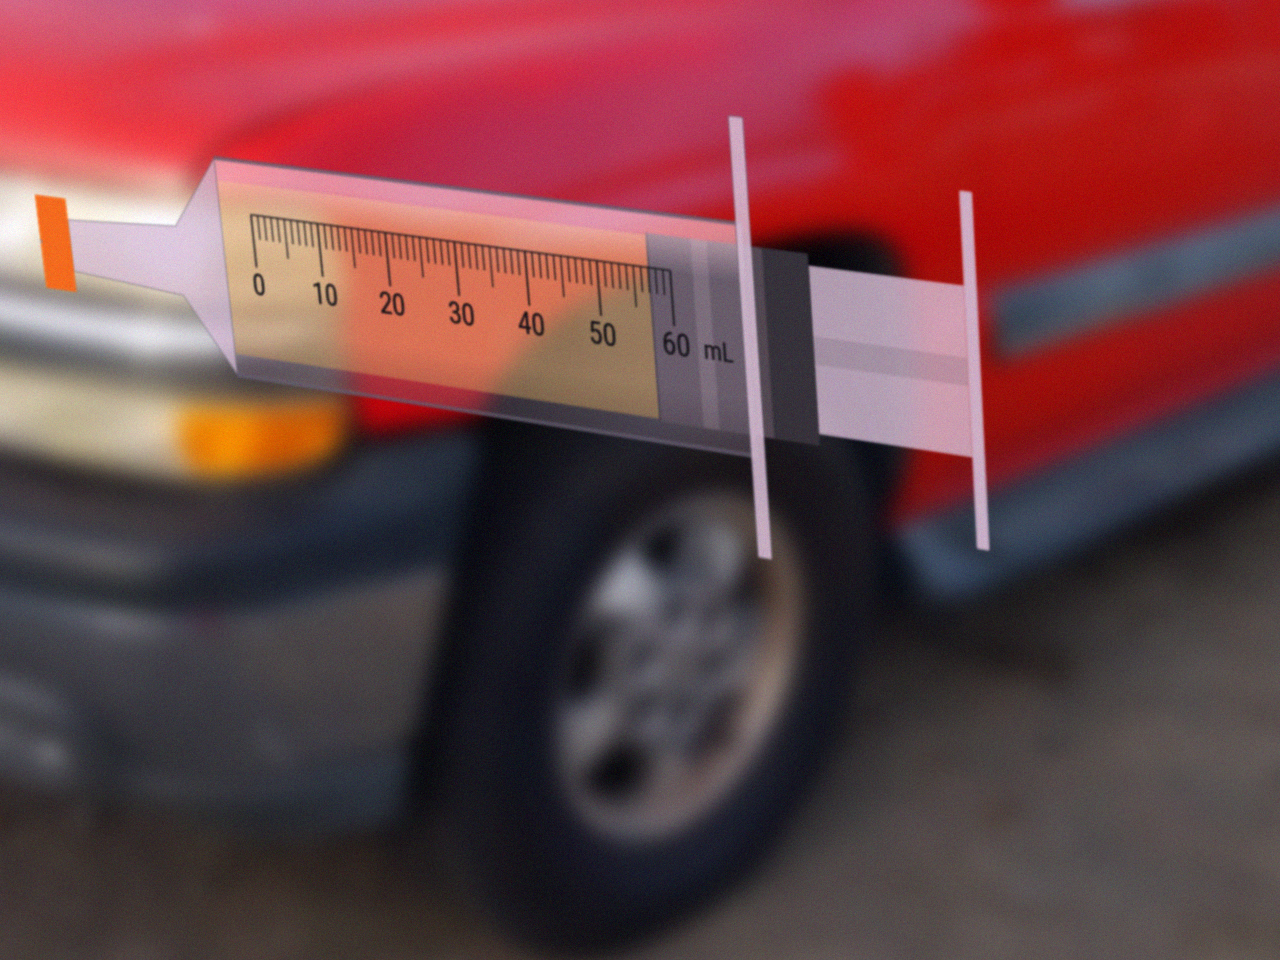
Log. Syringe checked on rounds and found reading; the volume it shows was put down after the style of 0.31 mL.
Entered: 57 mL
